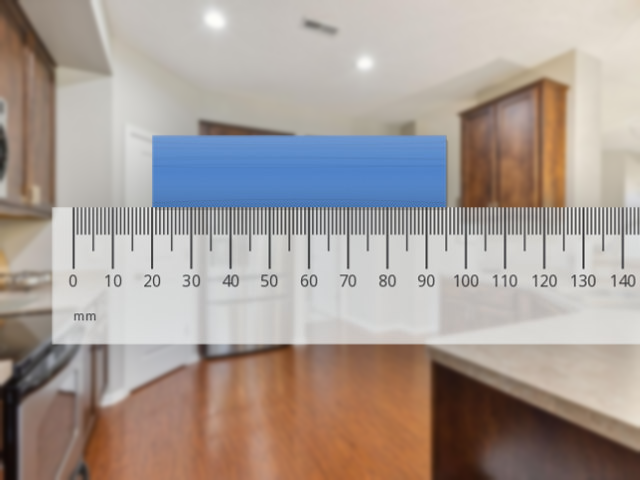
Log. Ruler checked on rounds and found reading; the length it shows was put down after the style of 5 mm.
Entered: 75 mm
